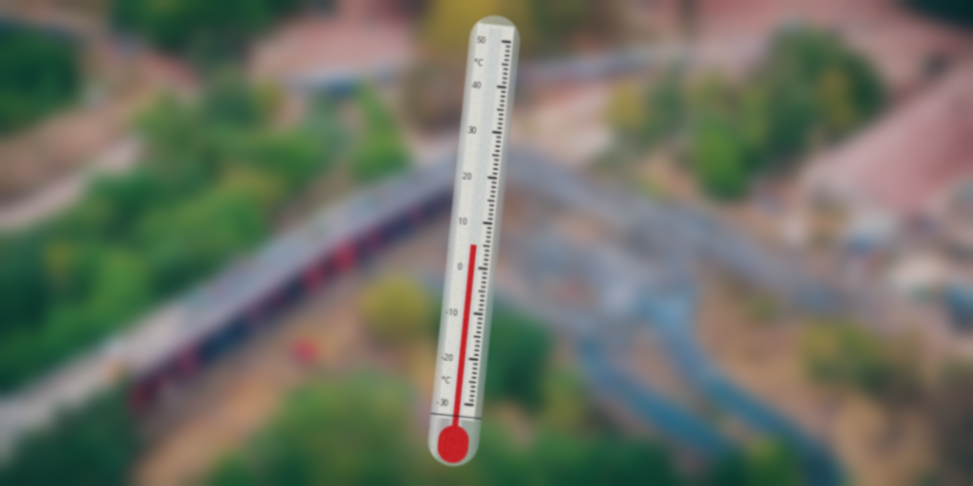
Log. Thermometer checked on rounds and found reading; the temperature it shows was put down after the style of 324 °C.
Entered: 5 °C
